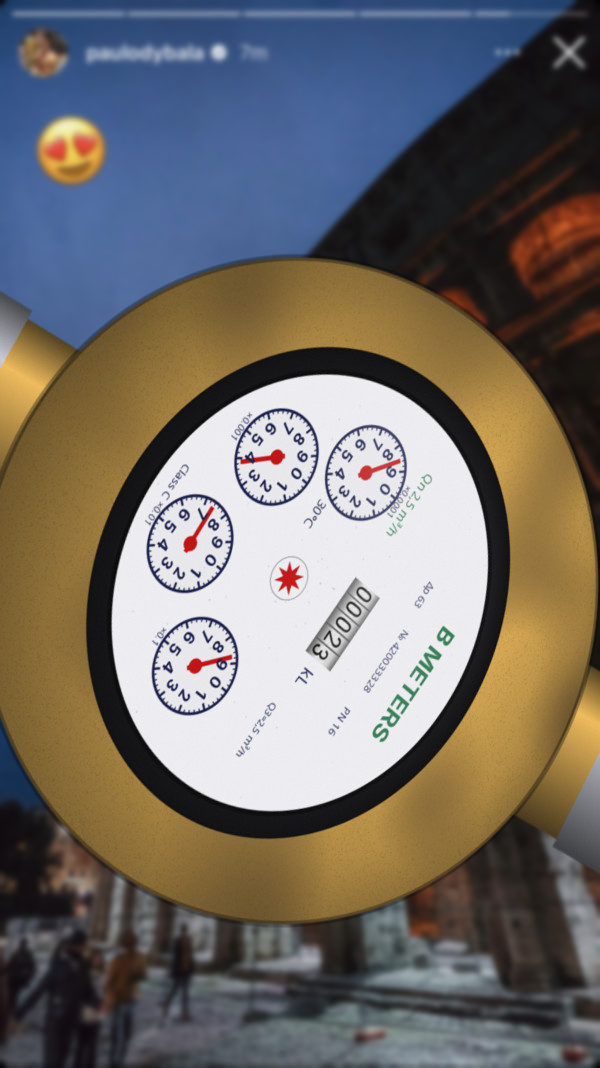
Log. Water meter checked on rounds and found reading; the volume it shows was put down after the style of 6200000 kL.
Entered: 22.8738 kL
